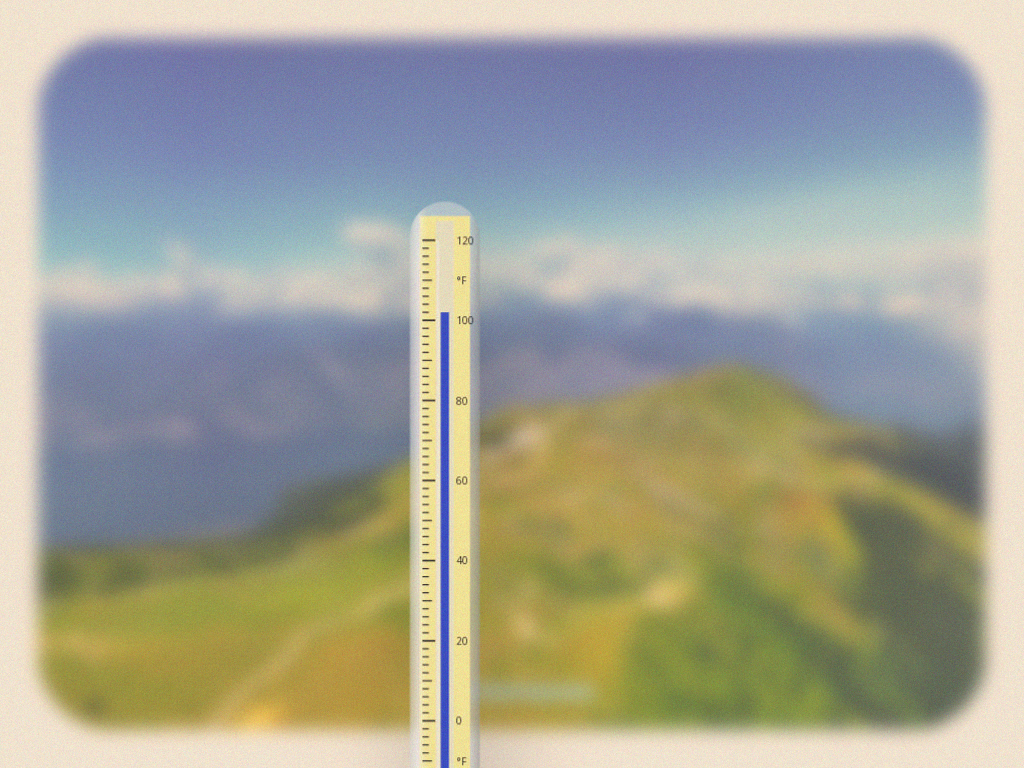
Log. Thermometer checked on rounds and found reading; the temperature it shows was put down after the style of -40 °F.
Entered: 102 °F
